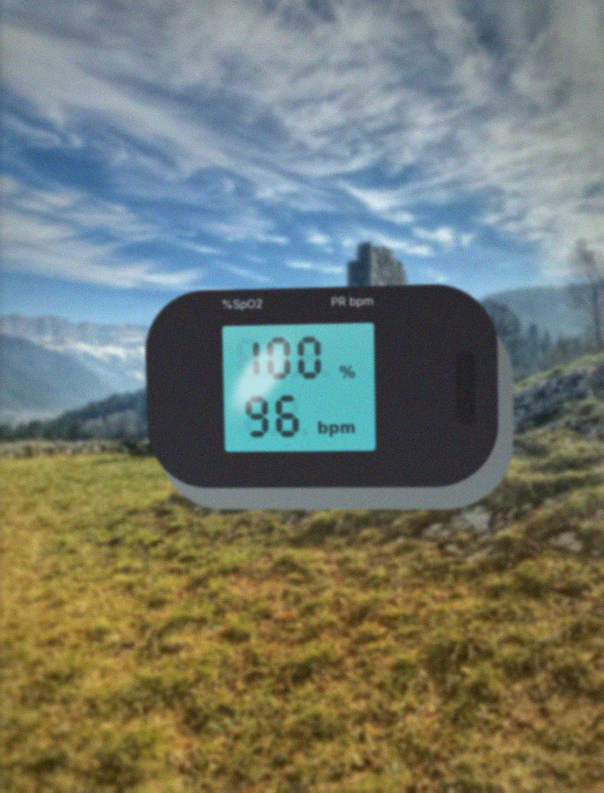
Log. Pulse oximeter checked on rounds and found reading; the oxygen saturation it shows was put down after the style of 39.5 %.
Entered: 100 %
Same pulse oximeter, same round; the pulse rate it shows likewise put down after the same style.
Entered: 96 bpm
